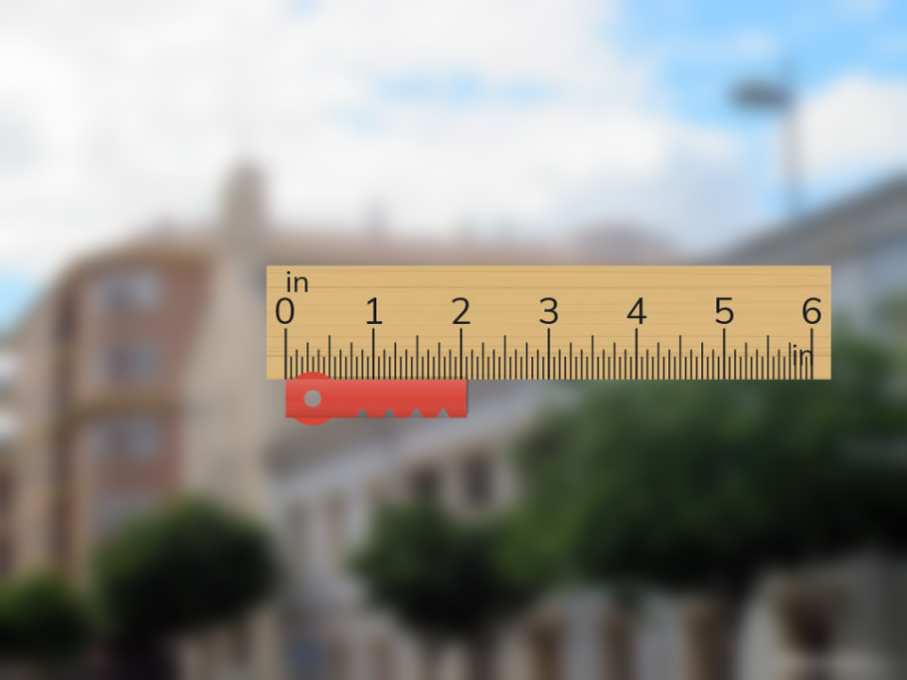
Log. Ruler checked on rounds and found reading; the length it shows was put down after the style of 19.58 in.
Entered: 2.0625 in
